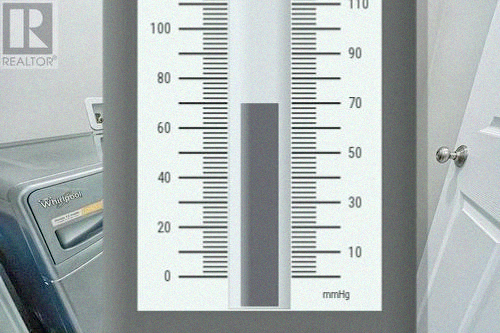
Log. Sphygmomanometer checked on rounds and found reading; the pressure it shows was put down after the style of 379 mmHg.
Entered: 70 mmHg
